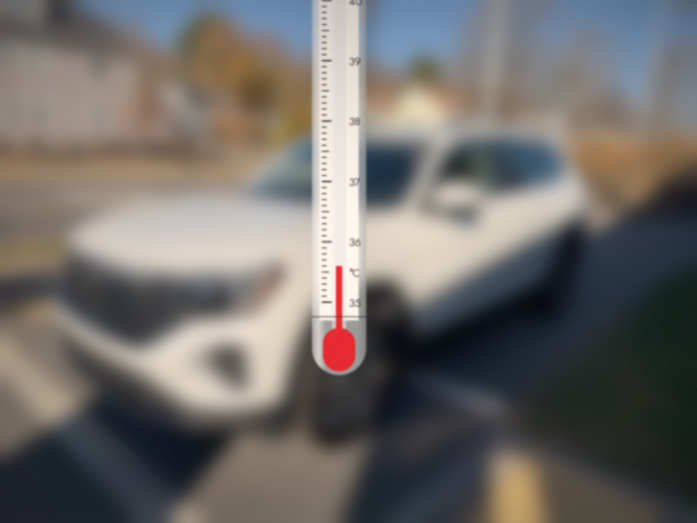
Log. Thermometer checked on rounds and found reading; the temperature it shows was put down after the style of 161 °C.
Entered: 35.6 °C
